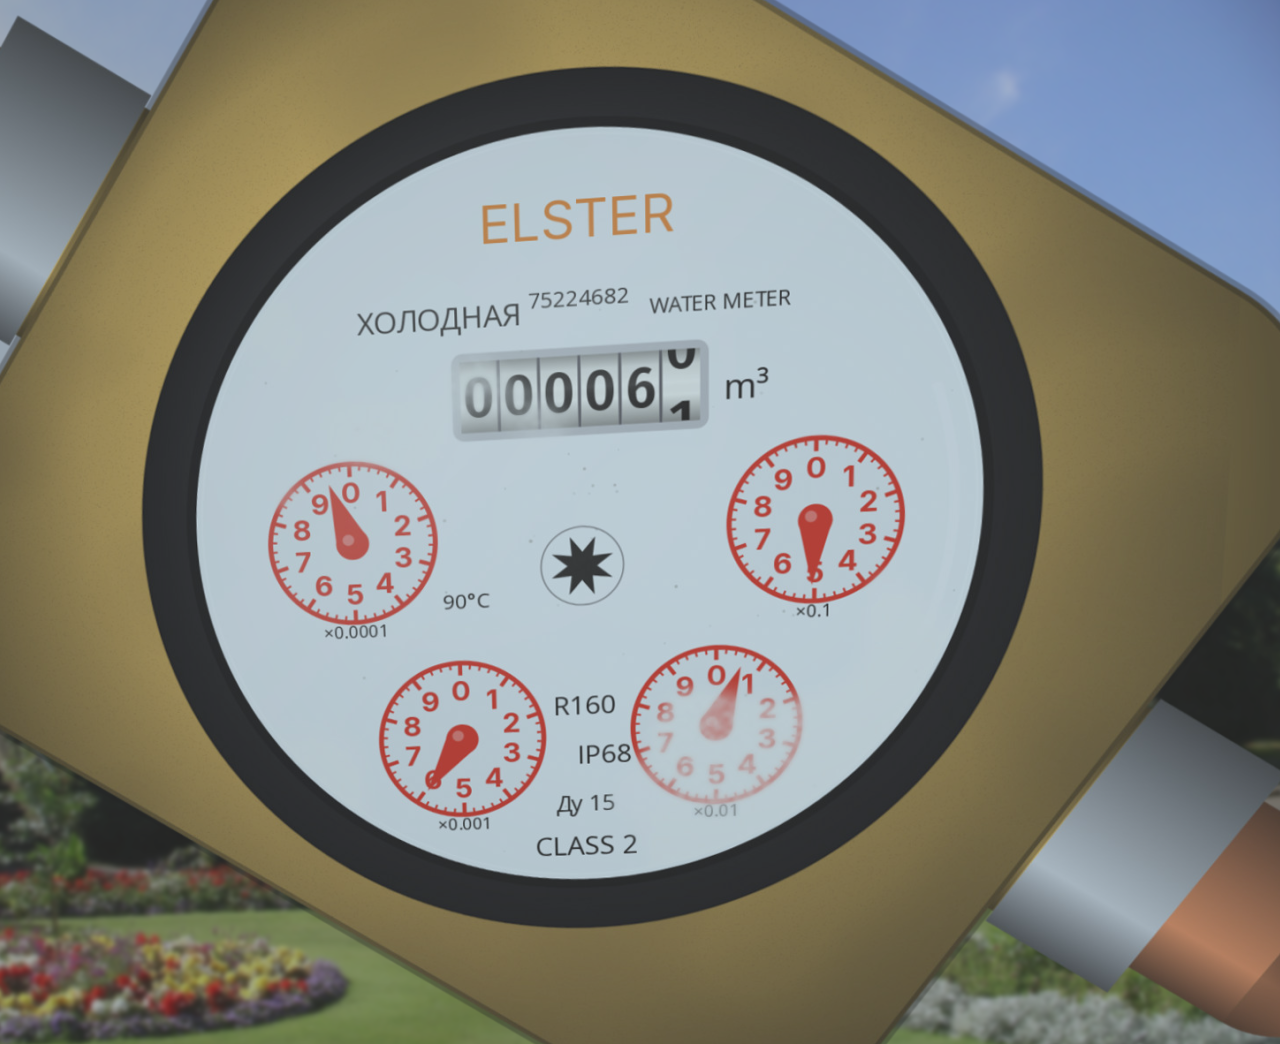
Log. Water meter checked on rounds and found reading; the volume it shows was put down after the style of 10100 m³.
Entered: 60.5059 m³
